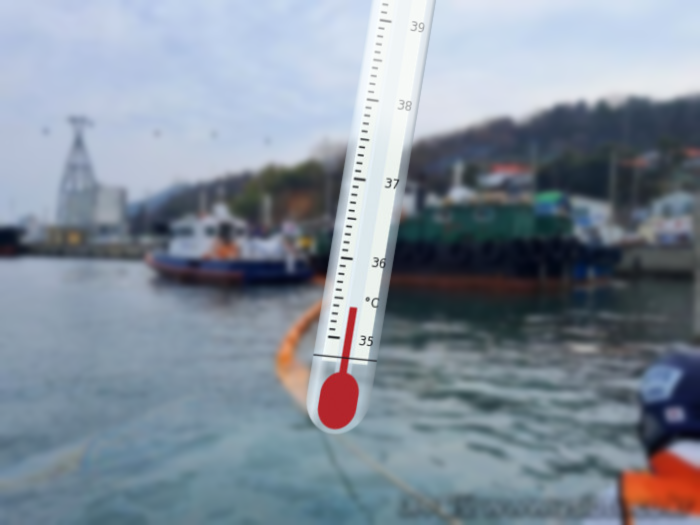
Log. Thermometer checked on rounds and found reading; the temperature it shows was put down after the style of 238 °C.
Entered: 35.4 °C
